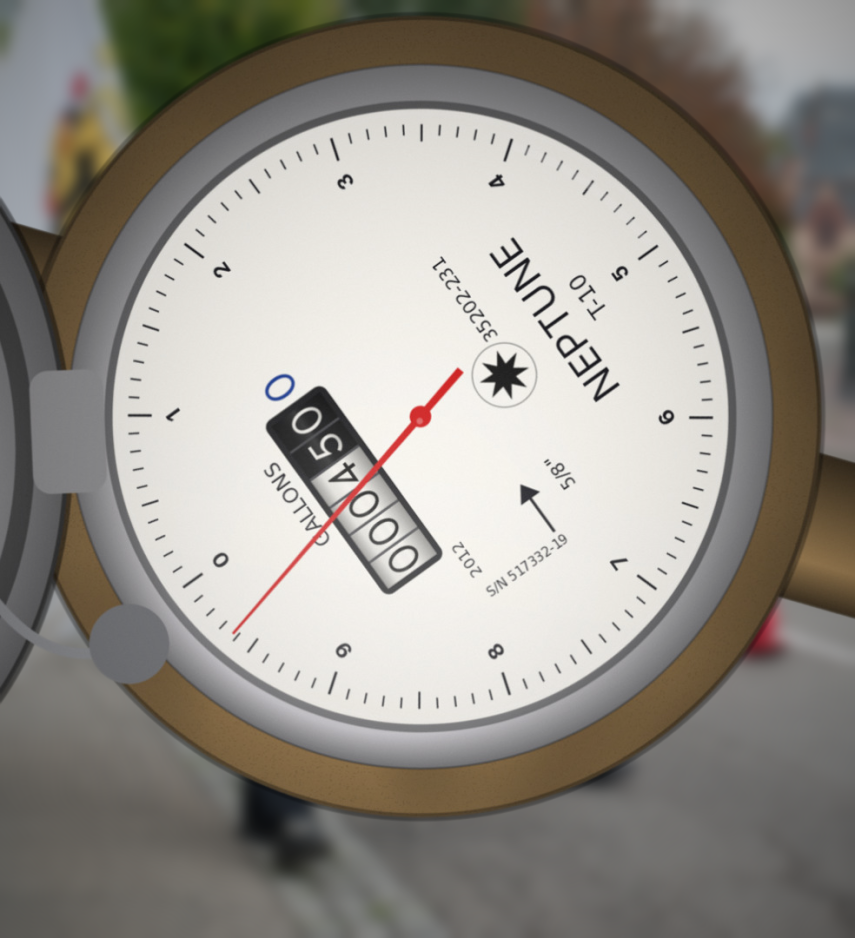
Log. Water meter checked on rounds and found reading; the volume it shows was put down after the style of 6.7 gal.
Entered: 4499.6 gal
